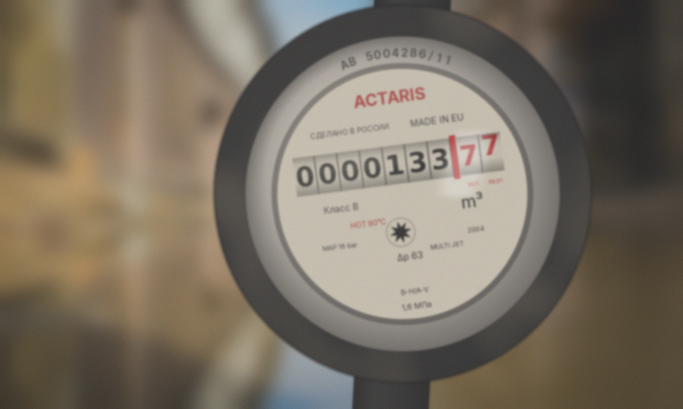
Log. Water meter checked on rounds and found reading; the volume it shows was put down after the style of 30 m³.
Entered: 133.77 m³
